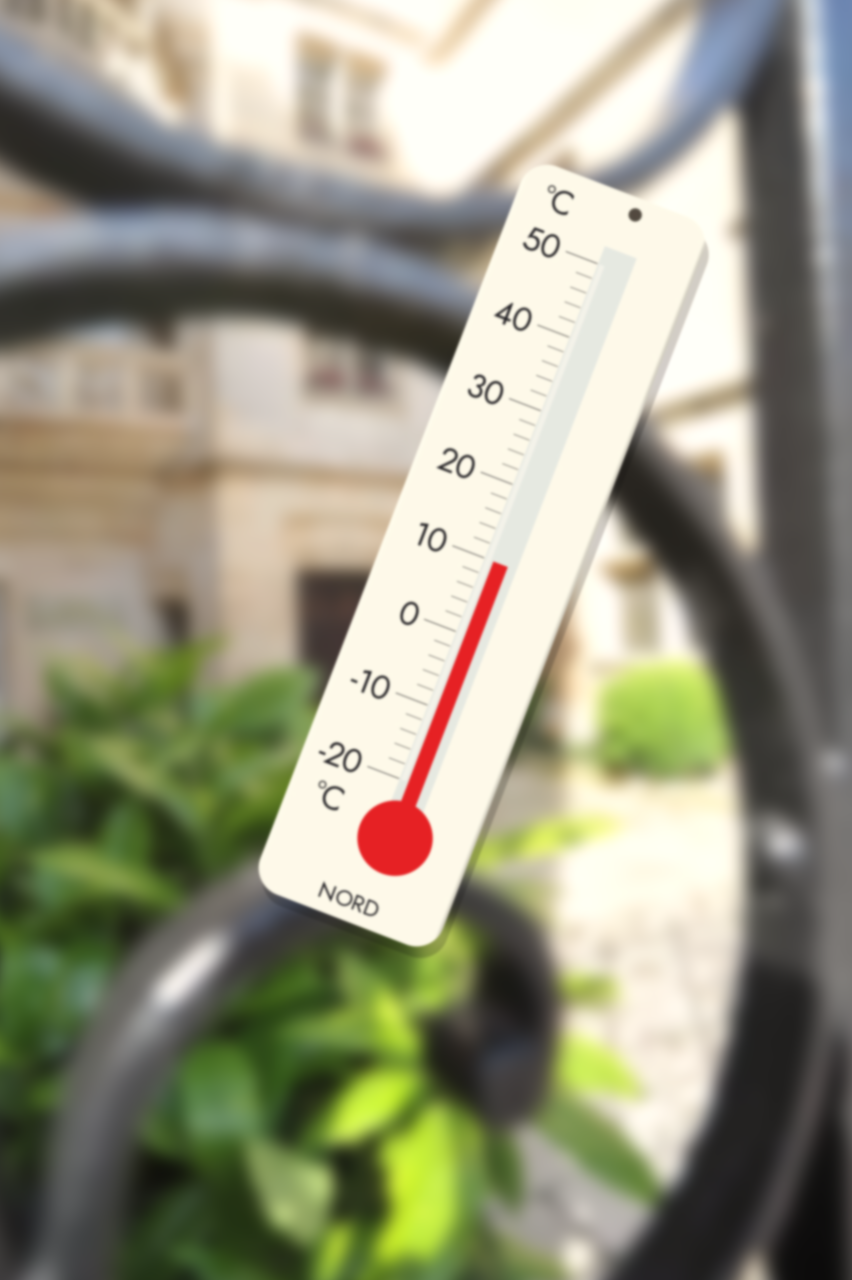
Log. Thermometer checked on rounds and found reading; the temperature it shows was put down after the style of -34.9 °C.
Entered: 10 °C
